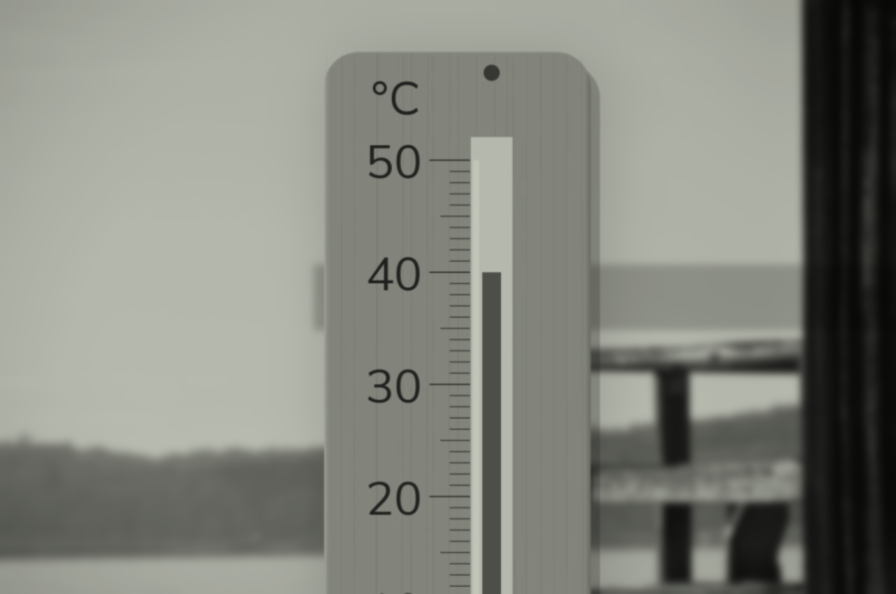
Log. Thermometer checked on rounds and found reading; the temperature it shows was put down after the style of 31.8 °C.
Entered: 40 °C
